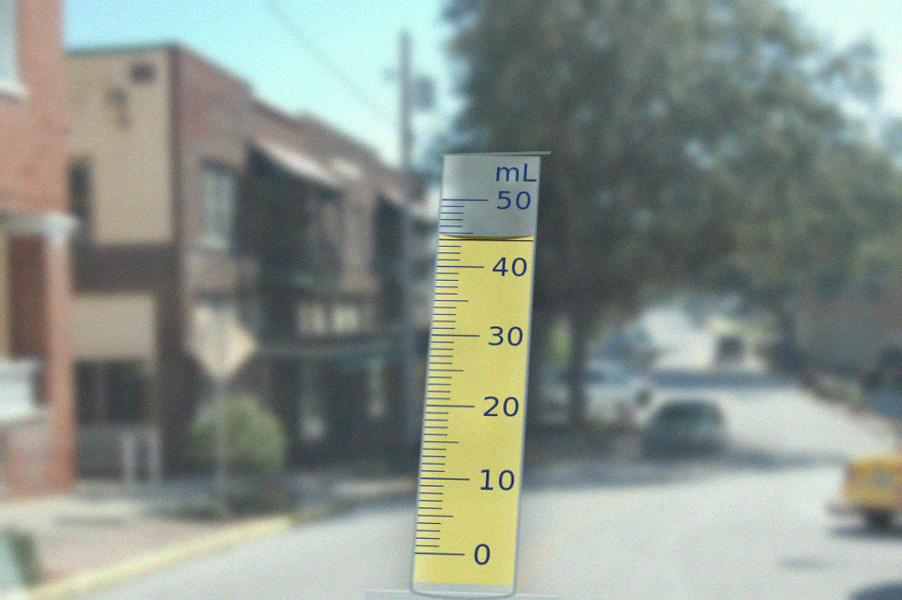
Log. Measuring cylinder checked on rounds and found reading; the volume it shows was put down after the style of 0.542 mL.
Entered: 44 mL
